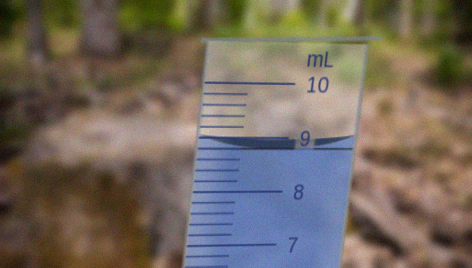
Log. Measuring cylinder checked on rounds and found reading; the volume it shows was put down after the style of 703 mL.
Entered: 8.8 mL
